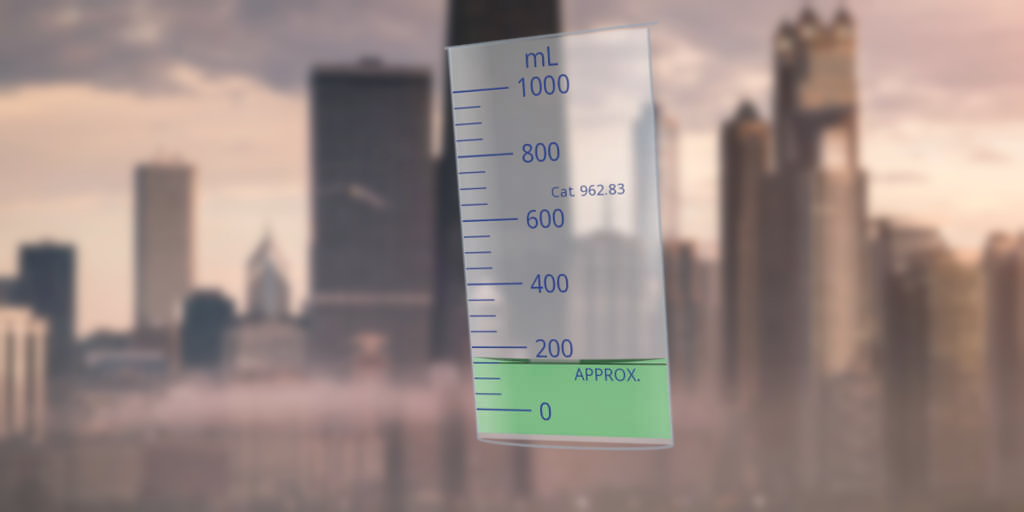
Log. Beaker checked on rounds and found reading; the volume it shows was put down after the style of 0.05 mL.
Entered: 150 mL
